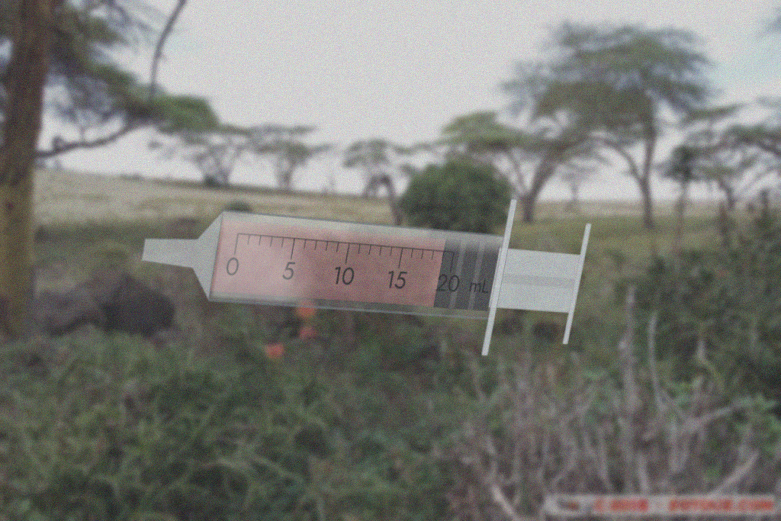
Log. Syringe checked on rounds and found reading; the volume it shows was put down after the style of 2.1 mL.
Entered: 19 mL
